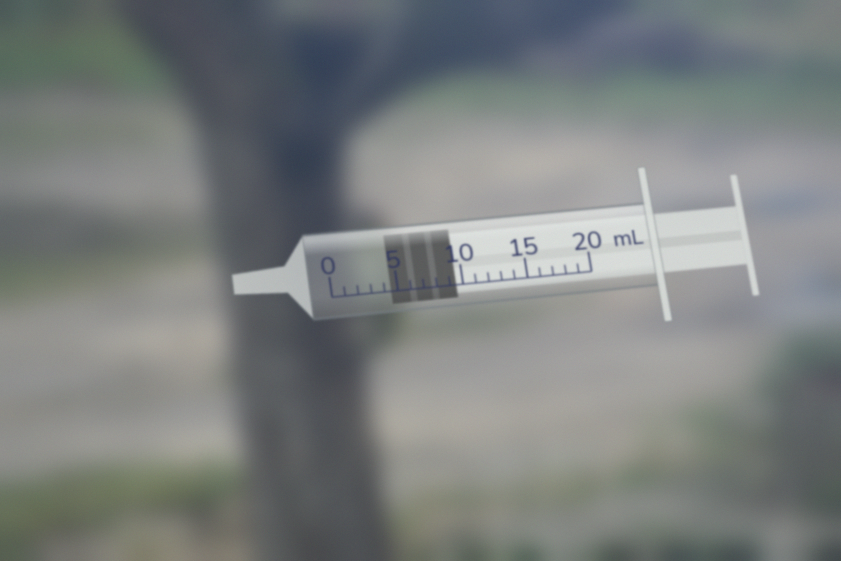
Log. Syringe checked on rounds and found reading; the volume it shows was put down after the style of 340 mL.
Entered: 4.5 mL
